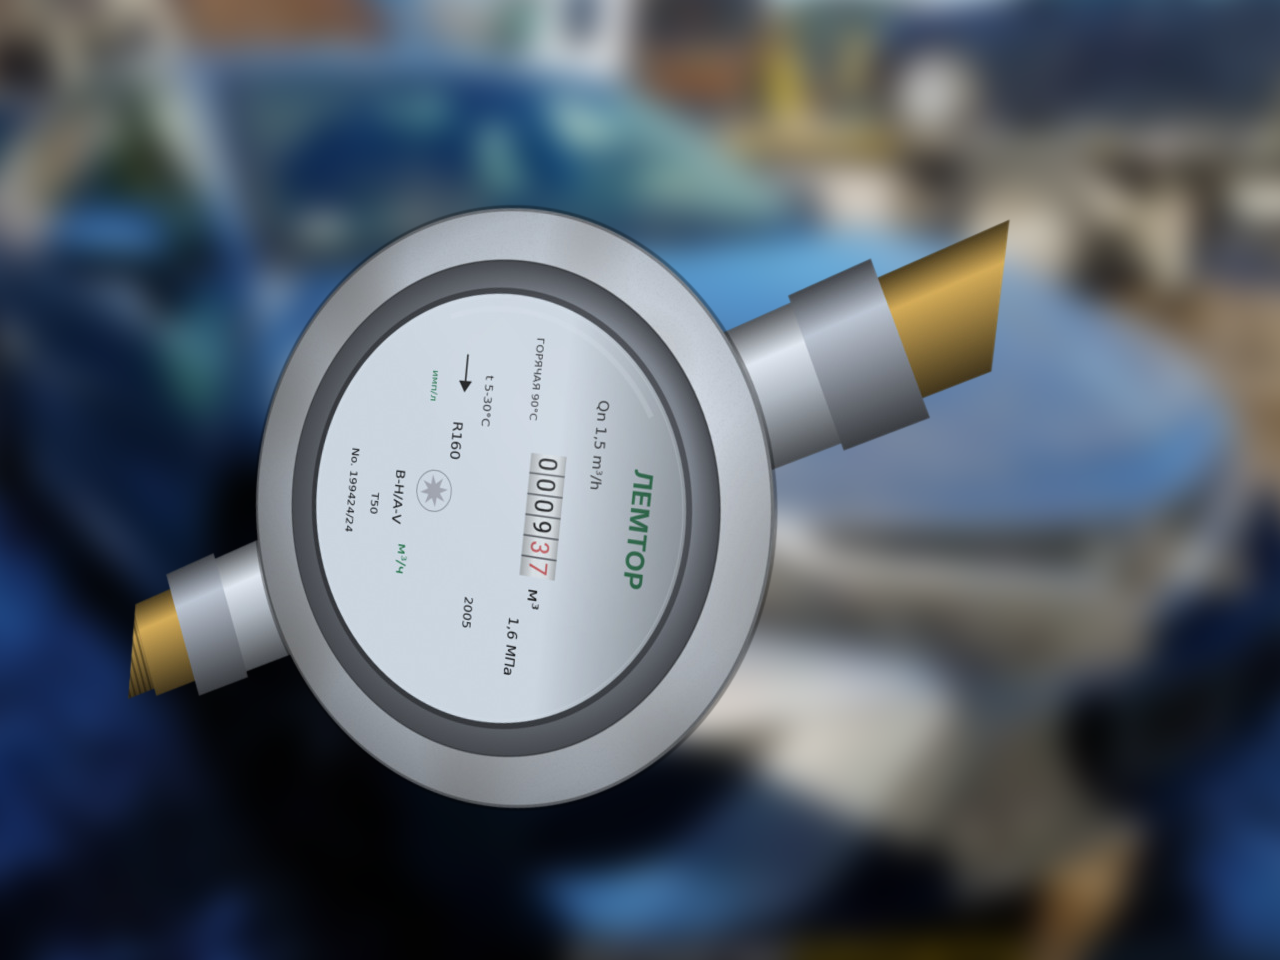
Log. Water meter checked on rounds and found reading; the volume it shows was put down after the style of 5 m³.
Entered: 9.37 m³
